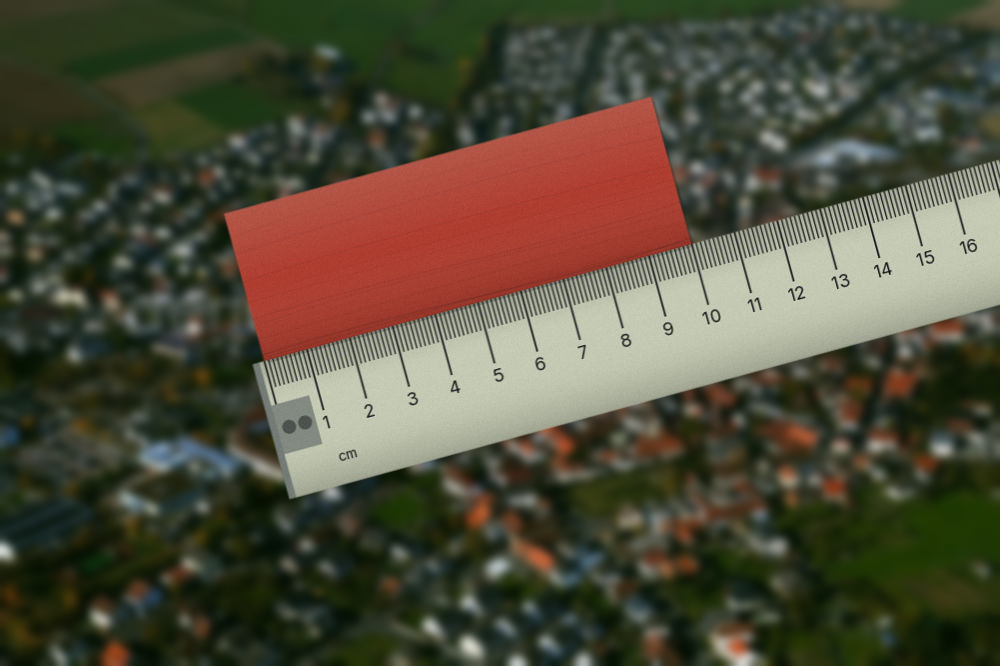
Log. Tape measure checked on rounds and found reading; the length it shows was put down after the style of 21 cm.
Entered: 10 cm
